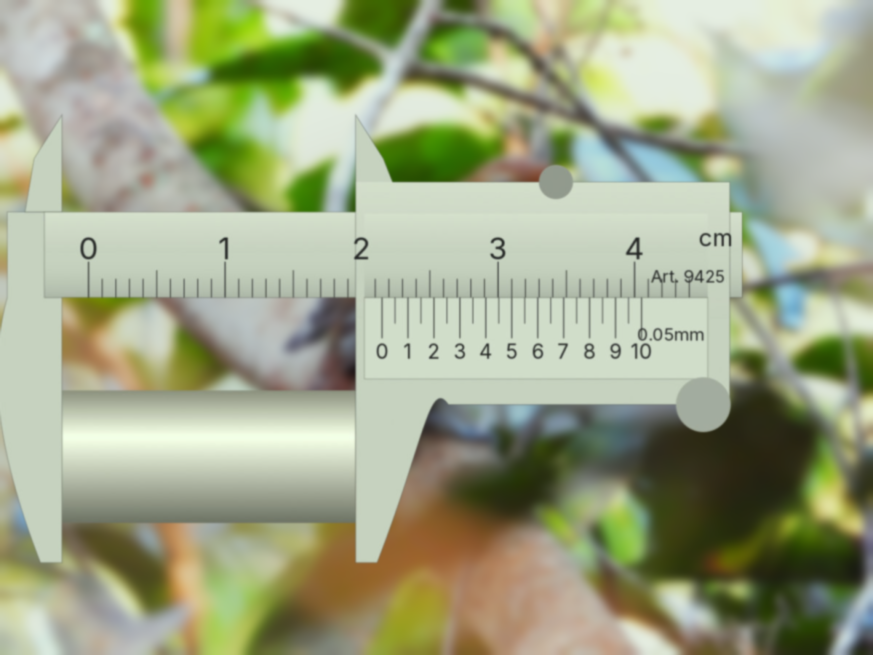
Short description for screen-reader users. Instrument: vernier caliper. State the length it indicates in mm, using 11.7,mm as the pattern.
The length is 21.5,mm
